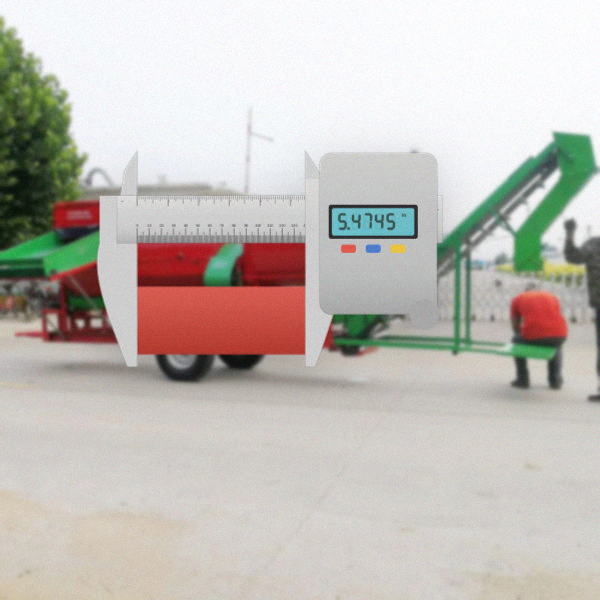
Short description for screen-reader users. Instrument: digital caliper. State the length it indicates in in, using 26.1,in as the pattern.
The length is 5.4745,in
